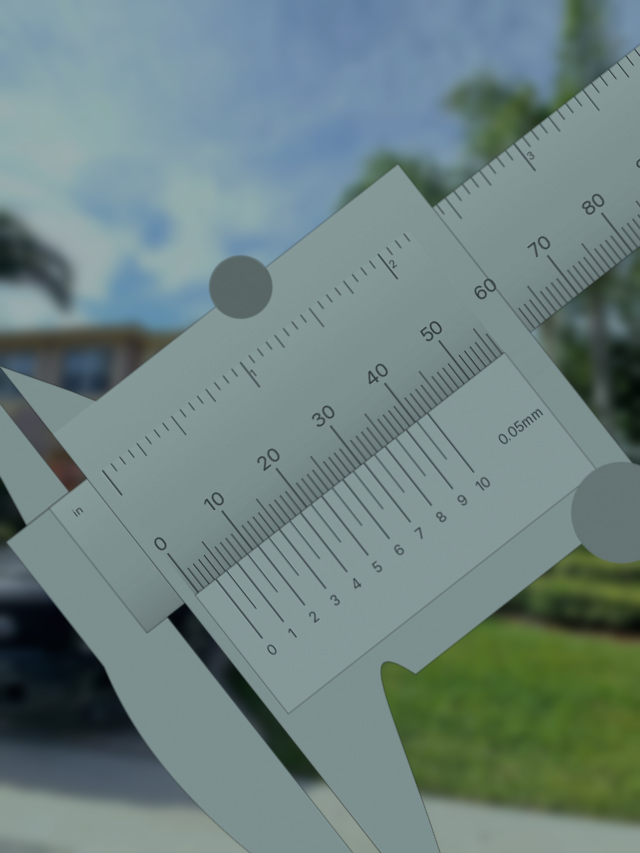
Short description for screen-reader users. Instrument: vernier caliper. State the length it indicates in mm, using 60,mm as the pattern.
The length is 3.2,mm
